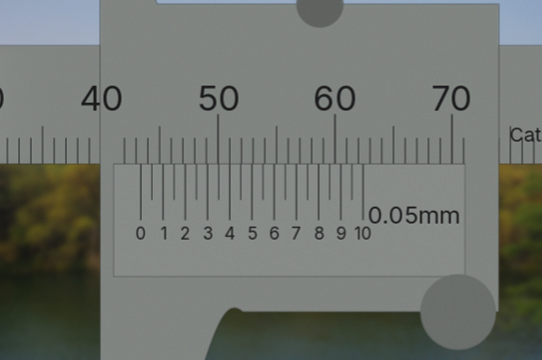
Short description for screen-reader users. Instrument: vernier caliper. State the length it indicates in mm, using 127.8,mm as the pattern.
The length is 43.4,mm
